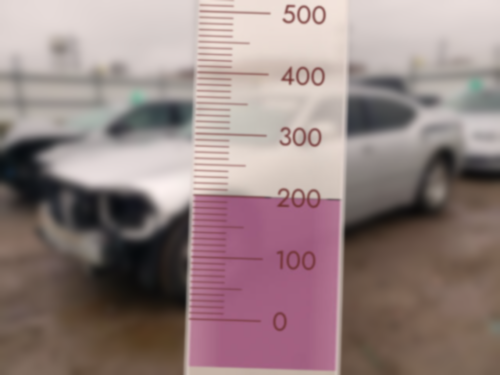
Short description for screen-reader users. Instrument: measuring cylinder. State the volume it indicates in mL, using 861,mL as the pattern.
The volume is 200,mL
